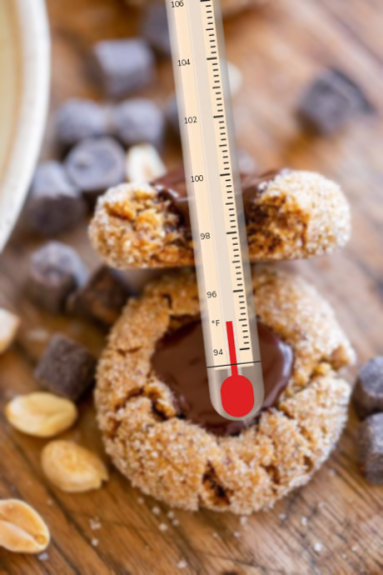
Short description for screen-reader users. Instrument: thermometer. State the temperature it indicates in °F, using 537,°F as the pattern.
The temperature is 95,°F
